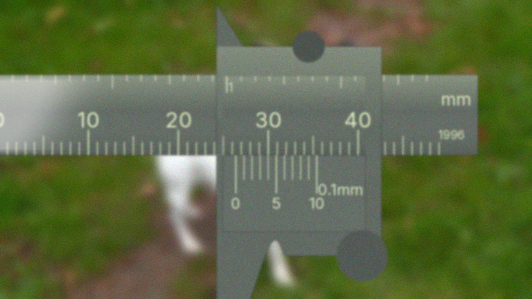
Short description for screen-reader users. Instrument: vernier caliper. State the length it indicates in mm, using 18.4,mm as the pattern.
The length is 26.4,mm
